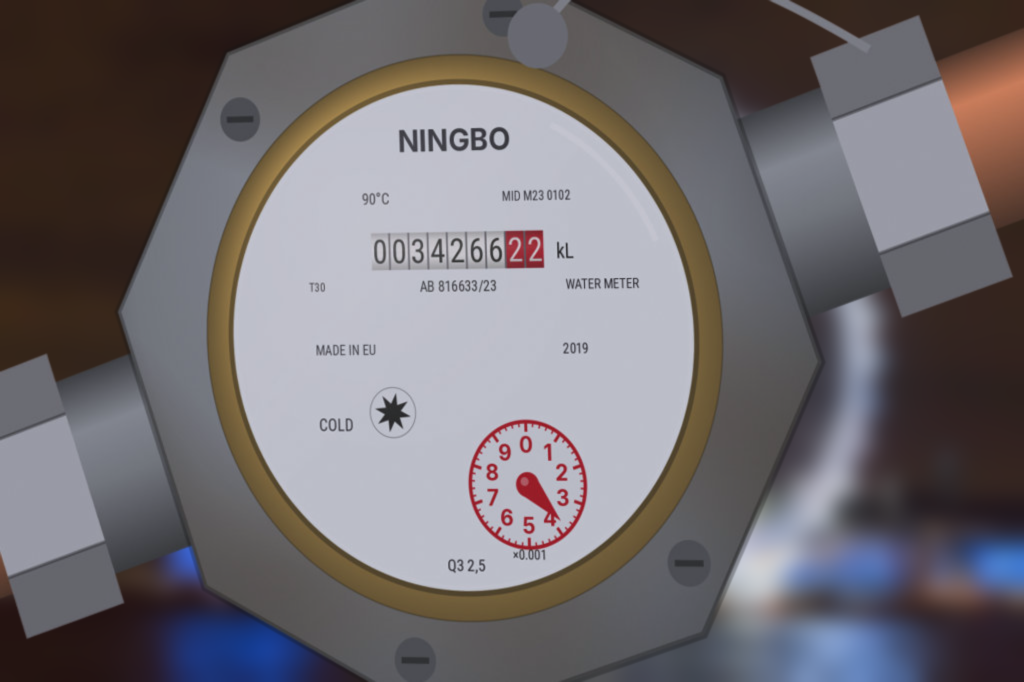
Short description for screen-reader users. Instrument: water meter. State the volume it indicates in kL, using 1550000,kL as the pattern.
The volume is 34266.223,kL
